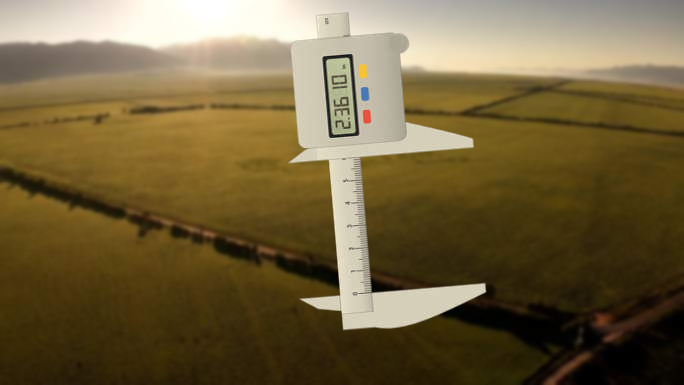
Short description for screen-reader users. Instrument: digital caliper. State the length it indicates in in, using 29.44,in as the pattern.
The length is 2.3610,in
